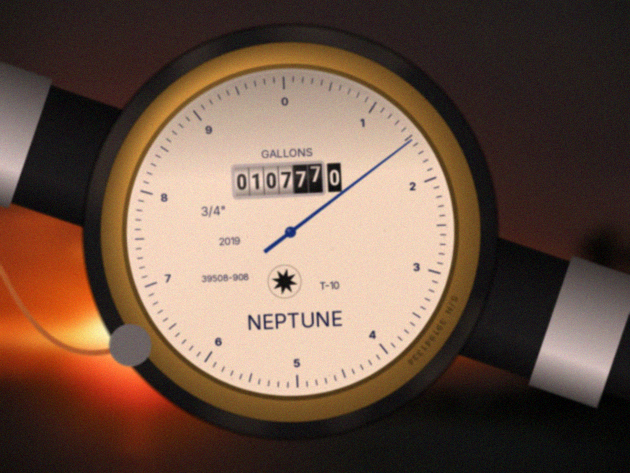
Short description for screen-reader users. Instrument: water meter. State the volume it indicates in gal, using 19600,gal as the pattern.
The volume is 107771.5,gal
